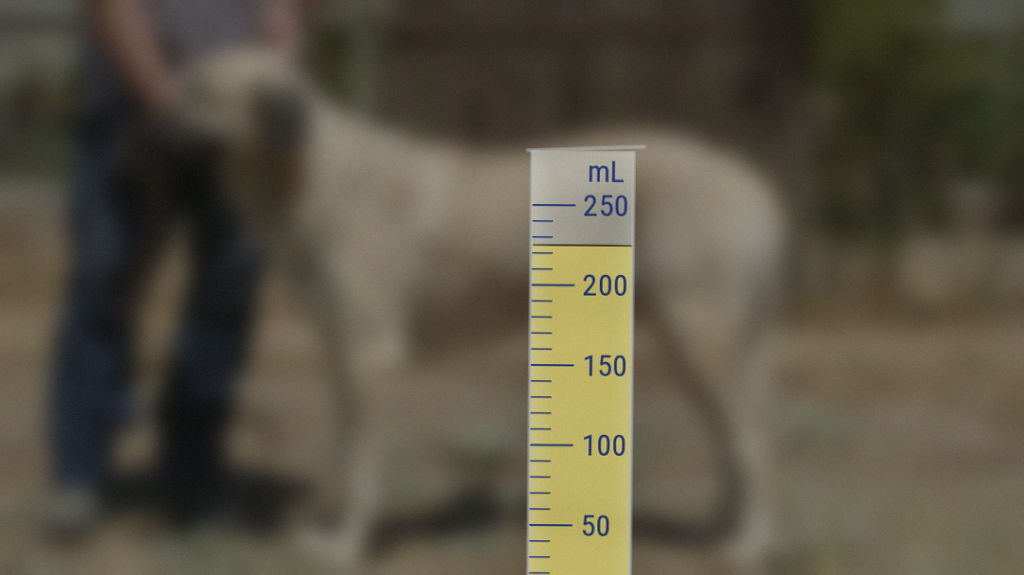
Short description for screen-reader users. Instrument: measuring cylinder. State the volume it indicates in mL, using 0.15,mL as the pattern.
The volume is 225,mL
